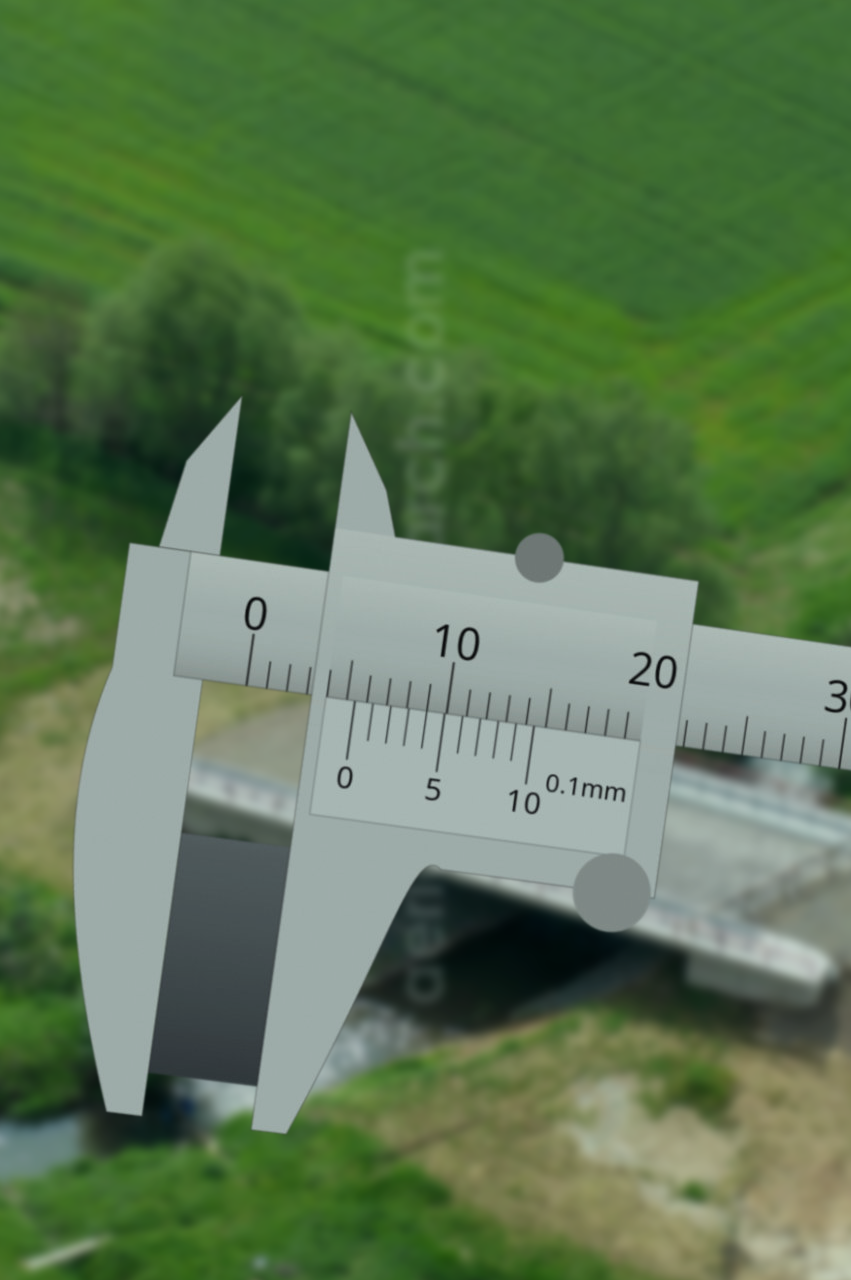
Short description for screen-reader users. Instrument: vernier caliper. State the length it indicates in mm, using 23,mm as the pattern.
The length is 5.4,mm
